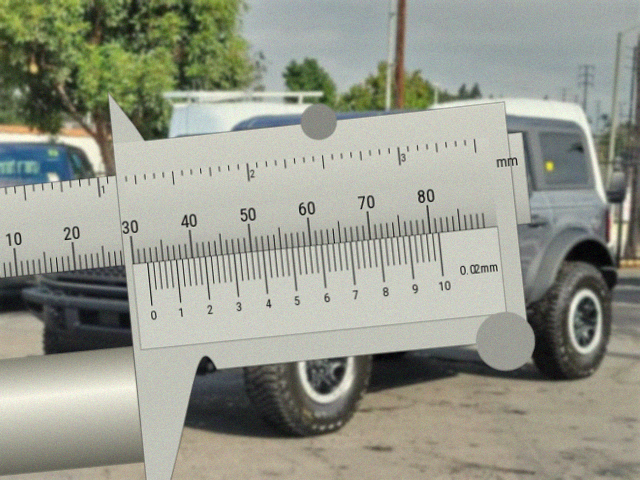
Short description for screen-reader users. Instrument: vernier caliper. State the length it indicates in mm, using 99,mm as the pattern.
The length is 32.4,mm
